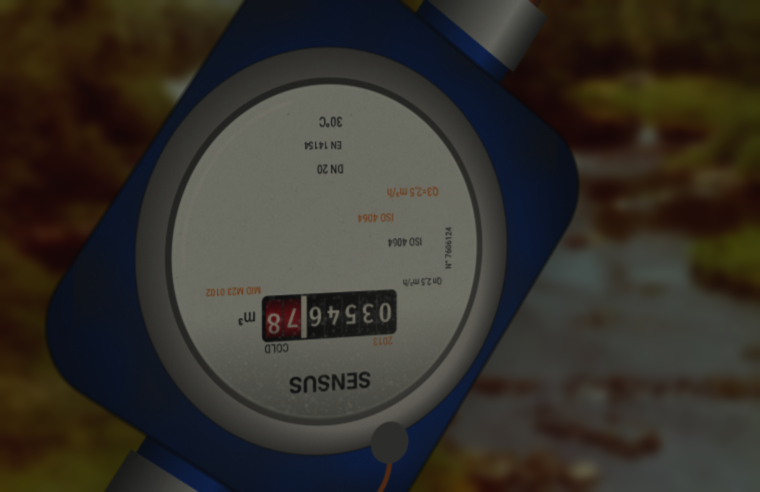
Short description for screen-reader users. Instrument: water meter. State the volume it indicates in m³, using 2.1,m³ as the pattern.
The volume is 3546.78,m³
